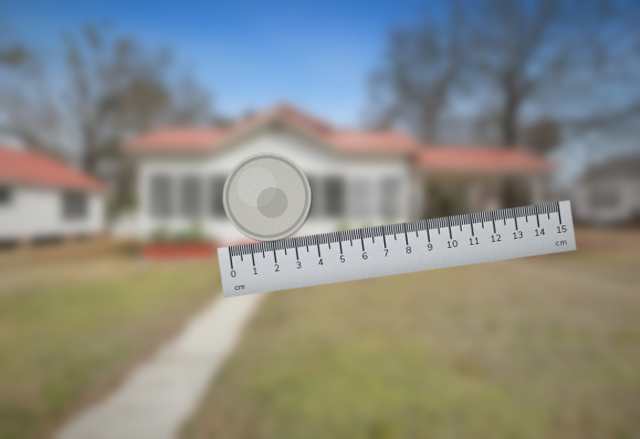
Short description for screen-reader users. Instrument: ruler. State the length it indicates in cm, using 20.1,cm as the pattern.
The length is 4,cm
